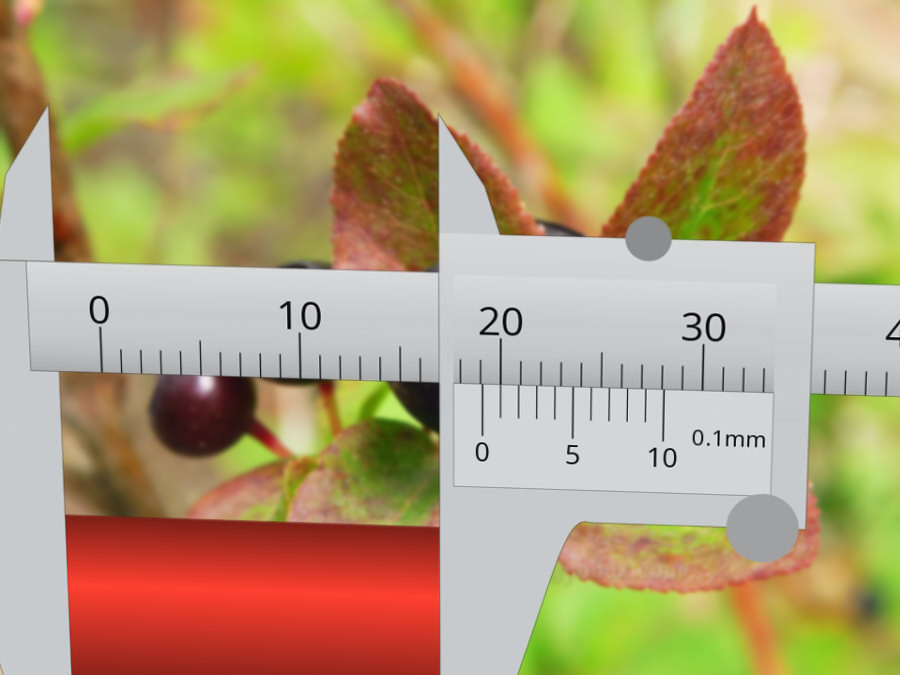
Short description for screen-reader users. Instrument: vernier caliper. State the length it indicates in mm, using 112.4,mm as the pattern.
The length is 19.1,mm
